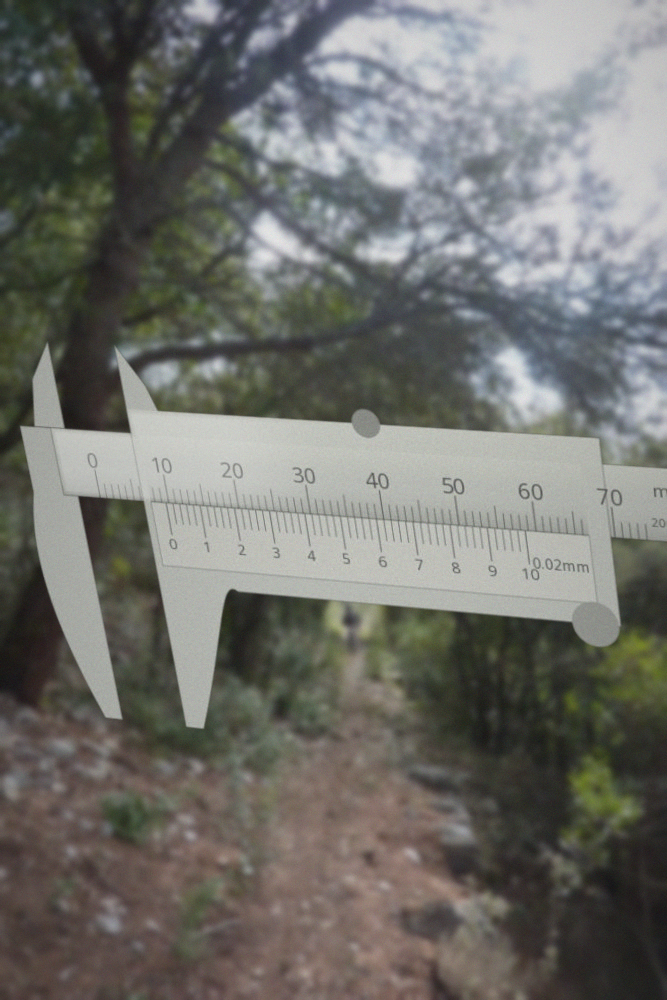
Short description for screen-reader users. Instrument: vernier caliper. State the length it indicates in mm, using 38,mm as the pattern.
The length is 9.6,mm
